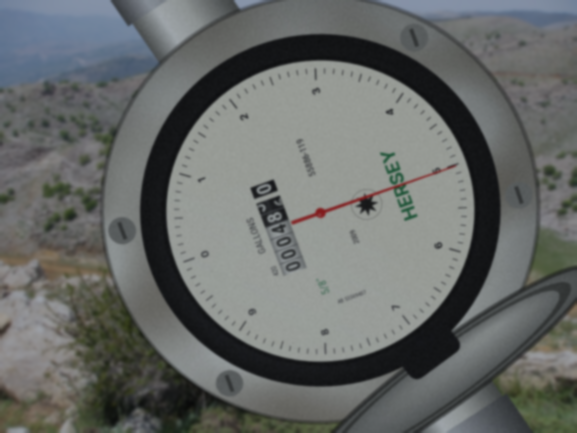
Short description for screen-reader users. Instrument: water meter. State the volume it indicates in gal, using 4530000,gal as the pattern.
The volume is 4855.0,gal
